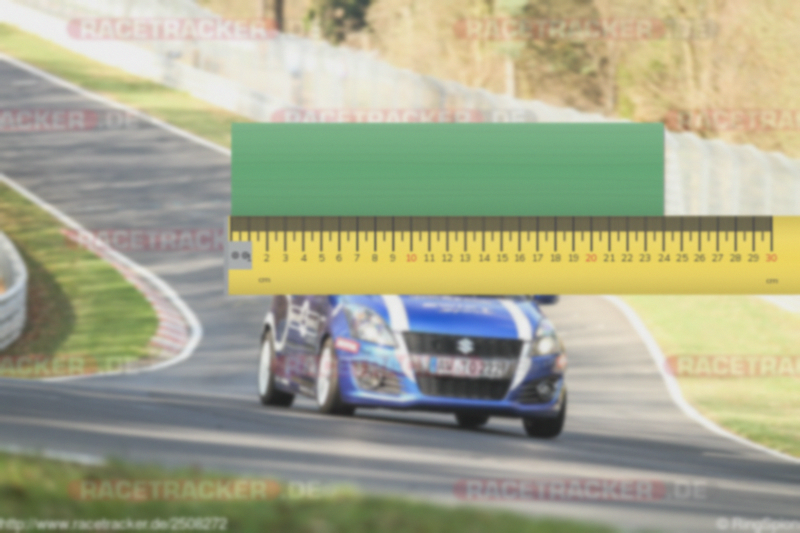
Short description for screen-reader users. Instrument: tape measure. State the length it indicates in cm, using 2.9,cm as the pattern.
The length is 24,cm
